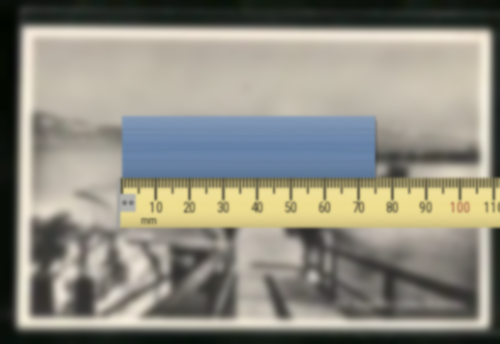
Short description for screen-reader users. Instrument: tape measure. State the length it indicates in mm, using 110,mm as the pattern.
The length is 75,mm
